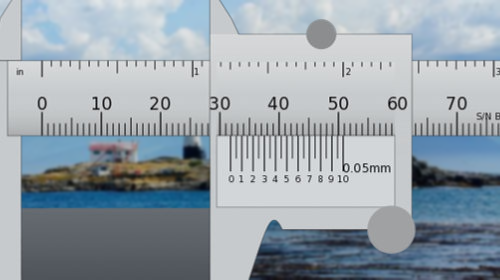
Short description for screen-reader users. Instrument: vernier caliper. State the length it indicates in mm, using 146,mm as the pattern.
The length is 31.8,mm
